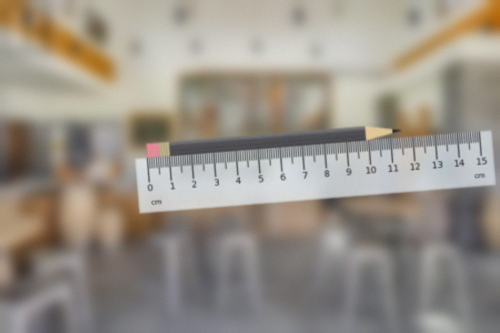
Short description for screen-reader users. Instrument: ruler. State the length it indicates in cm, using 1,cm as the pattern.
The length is 11.5,cm
